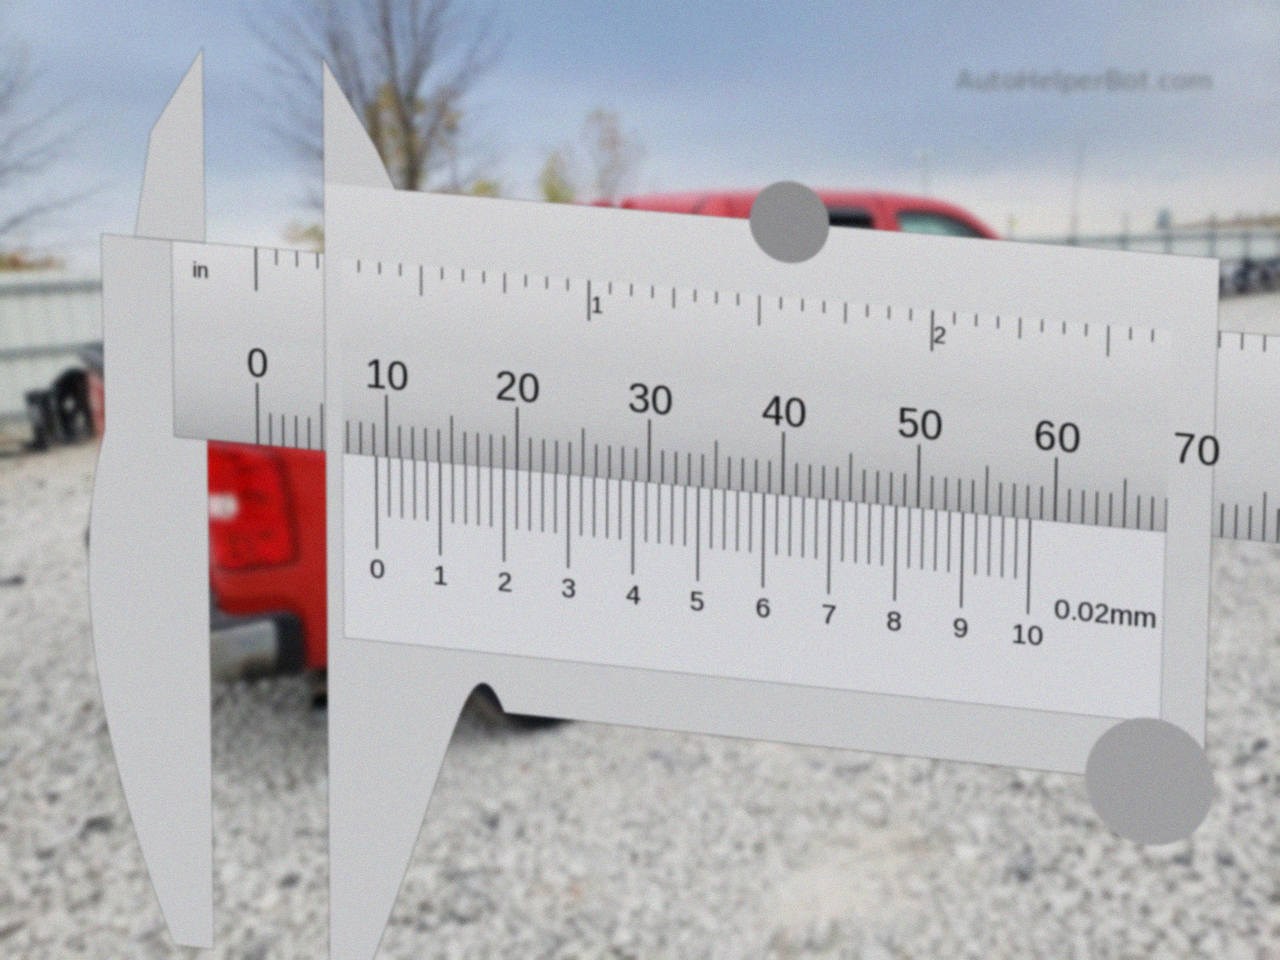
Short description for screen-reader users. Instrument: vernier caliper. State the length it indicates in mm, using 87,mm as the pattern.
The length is 9.2,mm
